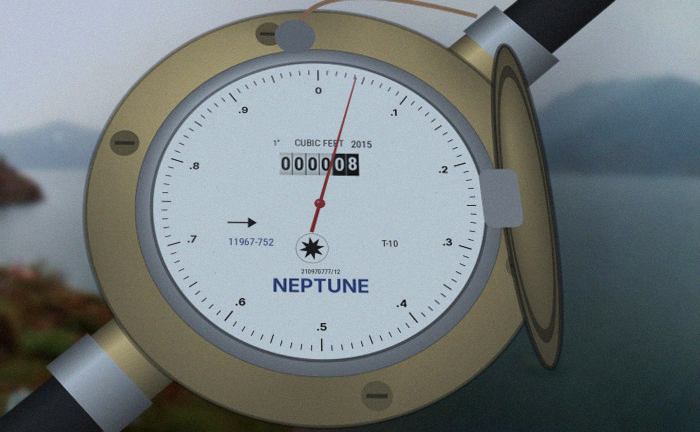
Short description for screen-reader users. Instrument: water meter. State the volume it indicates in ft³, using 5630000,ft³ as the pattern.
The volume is 8.04,ft³
